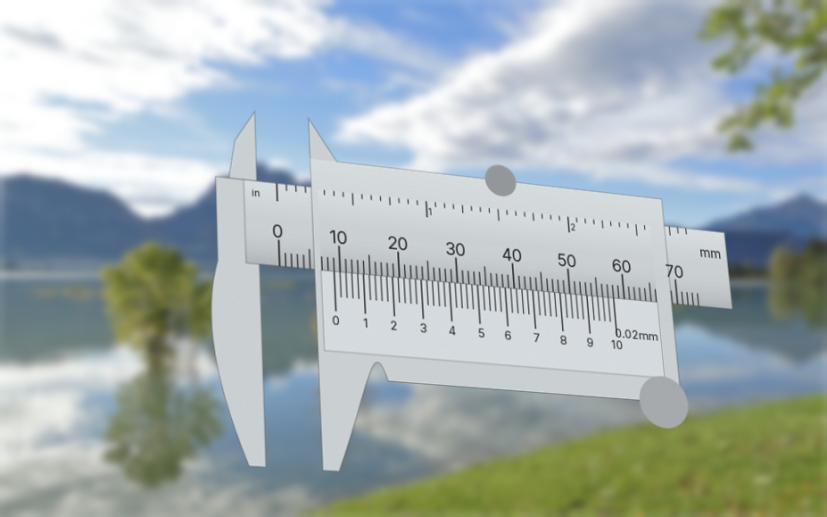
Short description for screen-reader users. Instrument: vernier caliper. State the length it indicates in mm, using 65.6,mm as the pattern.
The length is 9.0,mm
